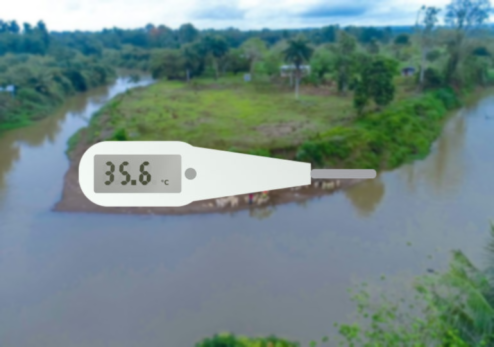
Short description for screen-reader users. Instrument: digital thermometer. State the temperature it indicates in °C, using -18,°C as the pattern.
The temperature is 35.6,°C
